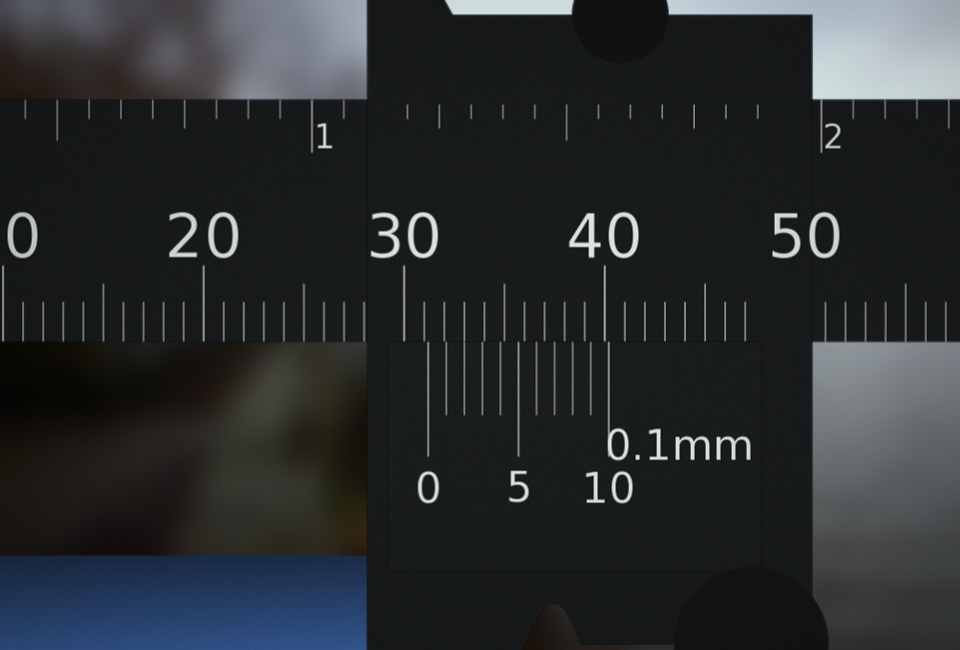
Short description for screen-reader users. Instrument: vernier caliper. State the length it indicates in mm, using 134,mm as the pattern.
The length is 31.2,mm
